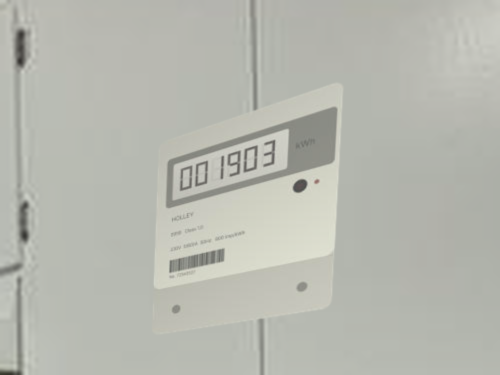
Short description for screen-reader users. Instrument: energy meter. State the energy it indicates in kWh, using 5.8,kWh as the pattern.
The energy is 1903,kWh
